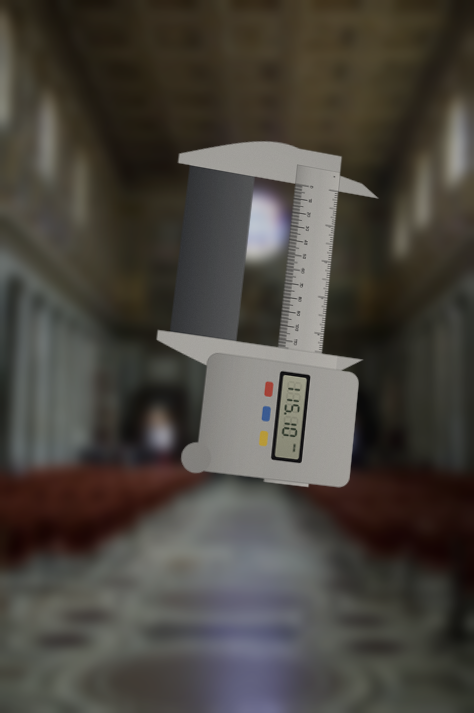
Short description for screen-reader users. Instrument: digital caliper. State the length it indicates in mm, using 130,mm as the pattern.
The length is 115.10,mm
